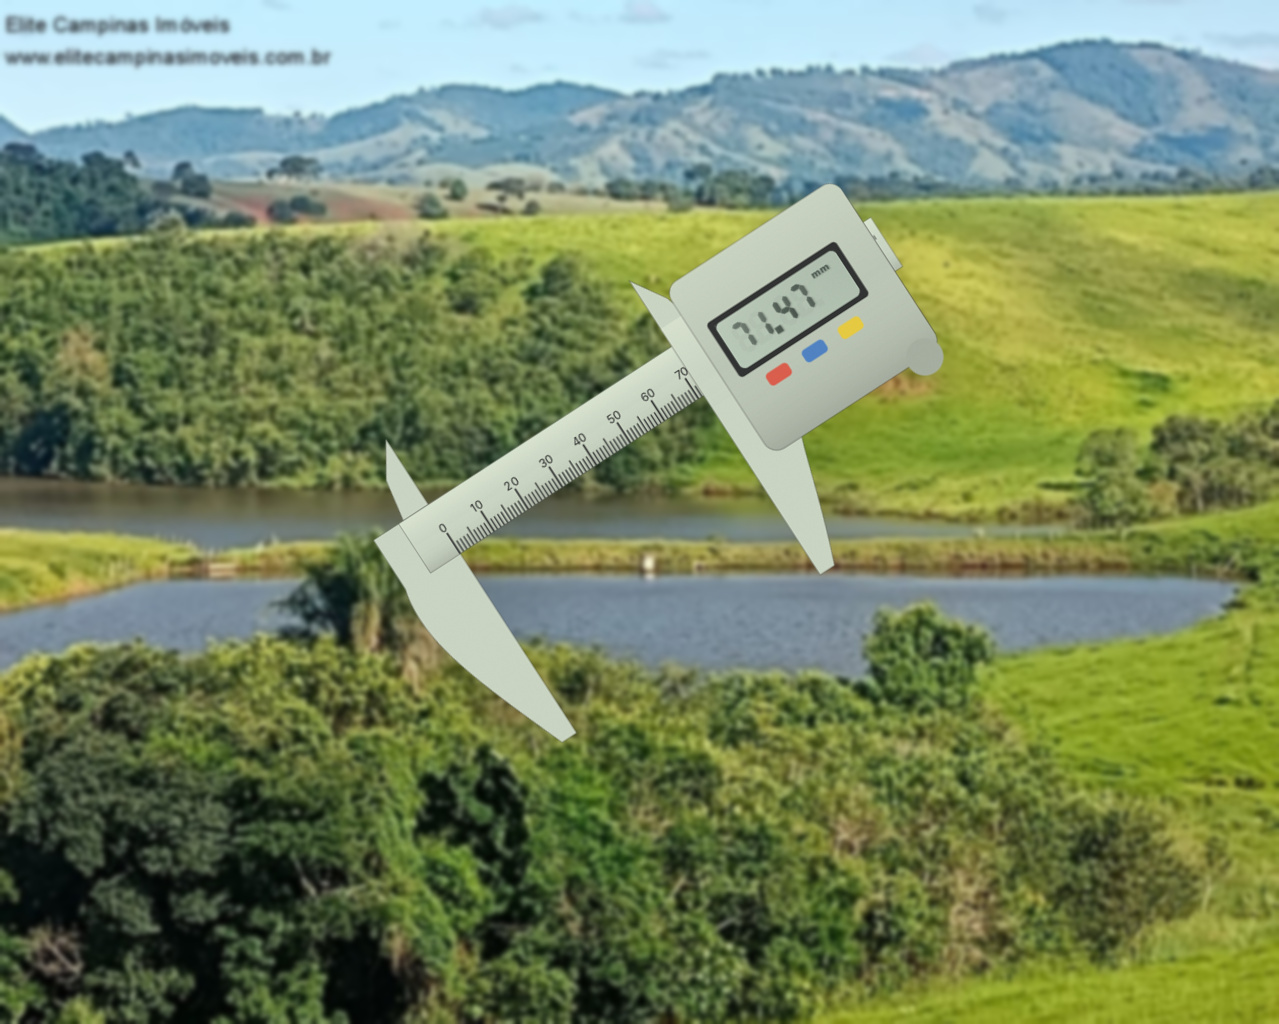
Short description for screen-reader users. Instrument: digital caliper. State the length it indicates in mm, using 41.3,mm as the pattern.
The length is 71.47,mm
